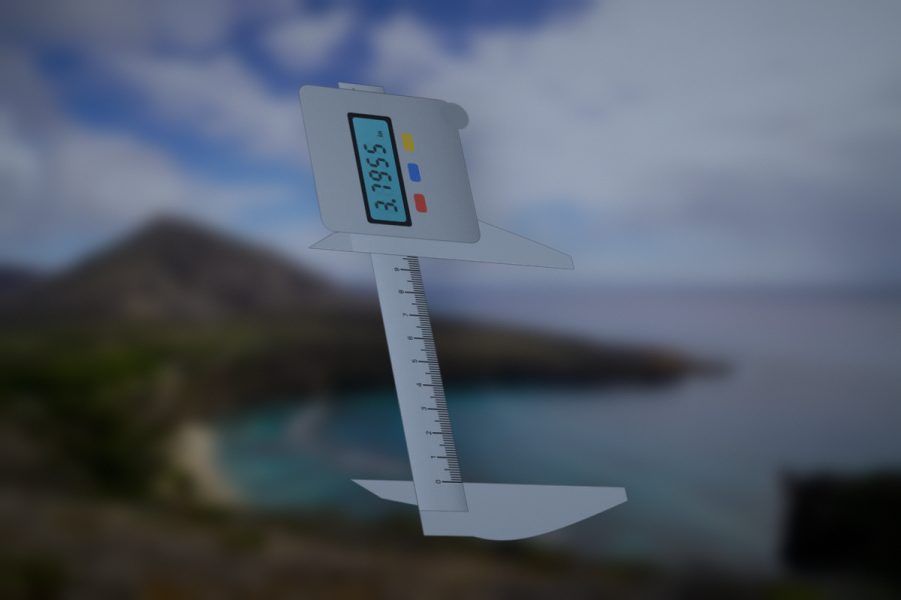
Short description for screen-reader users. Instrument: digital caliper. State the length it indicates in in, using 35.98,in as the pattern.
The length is 3.7955,in
